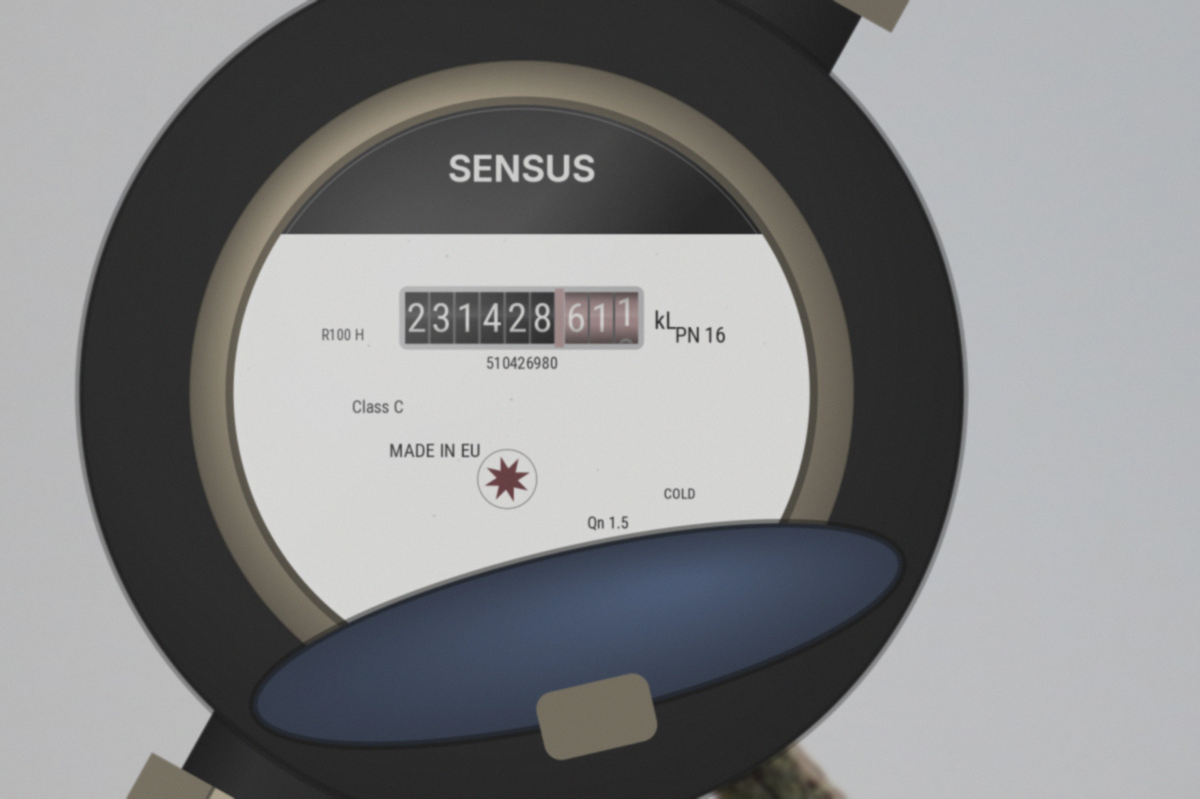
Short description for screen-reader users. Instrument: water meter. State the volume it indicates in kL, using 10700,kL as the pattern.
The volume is 231428.611,kL
